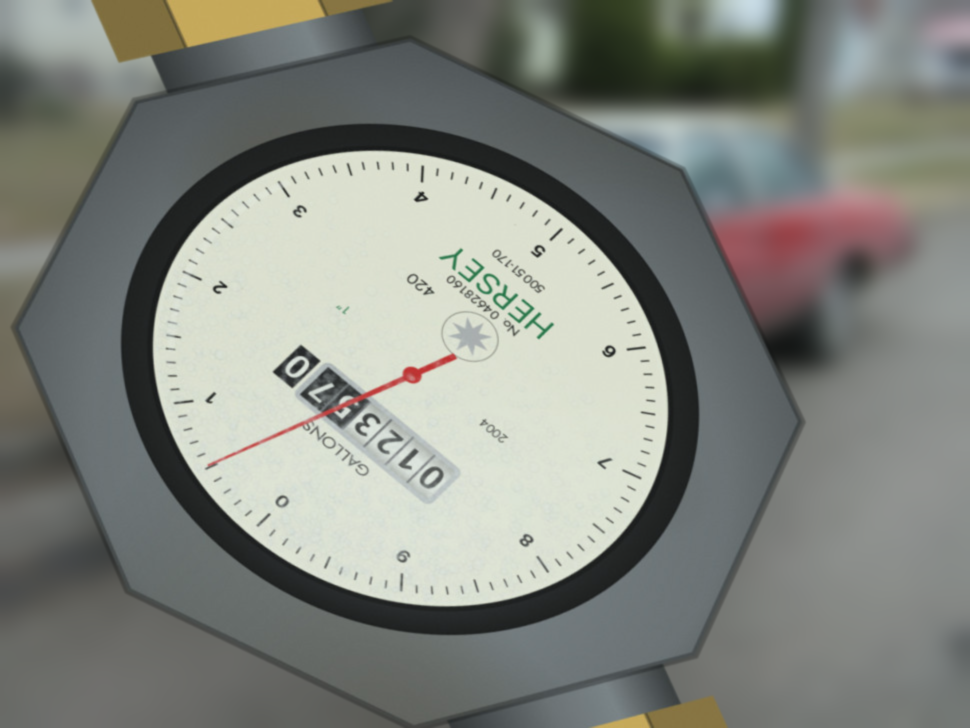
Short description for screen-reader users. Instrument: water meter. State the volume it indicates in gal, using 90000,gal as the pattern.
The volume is 123570.5,gal
